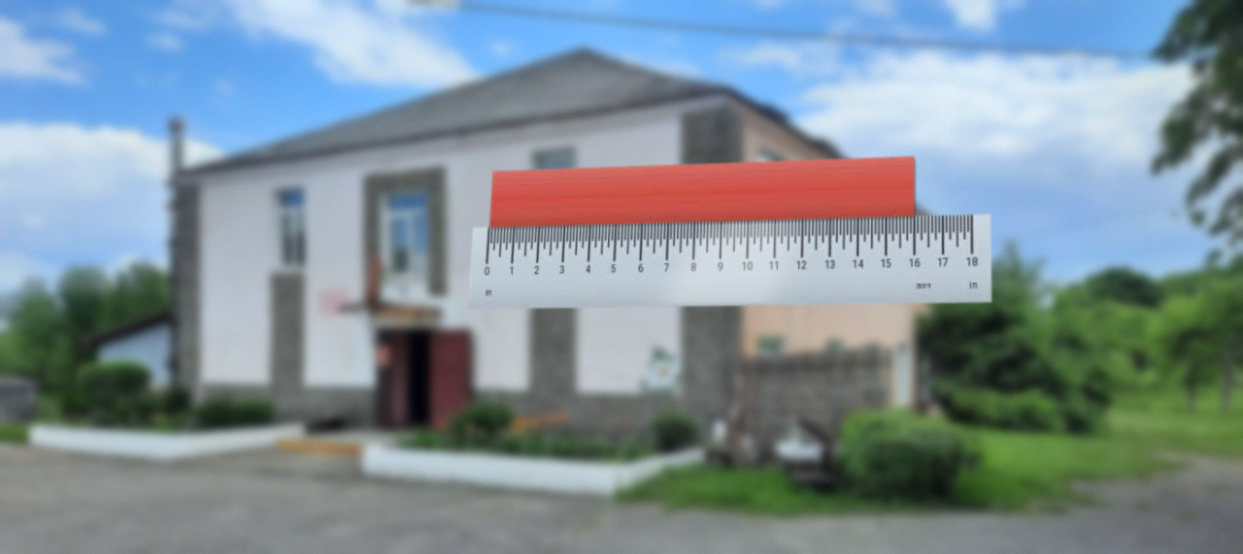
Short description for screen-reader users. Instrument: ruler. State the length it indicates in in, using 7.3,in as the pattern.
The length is 16,in
